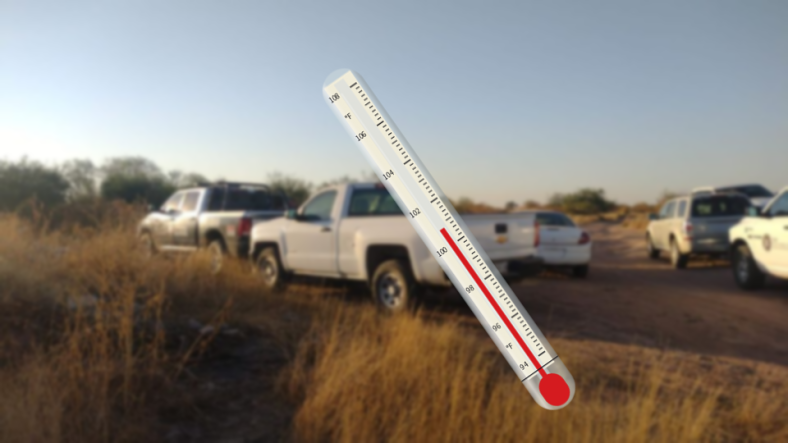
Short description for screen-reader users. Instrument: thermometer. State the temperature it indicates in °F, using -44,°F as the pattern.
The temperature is 100.8,°F
